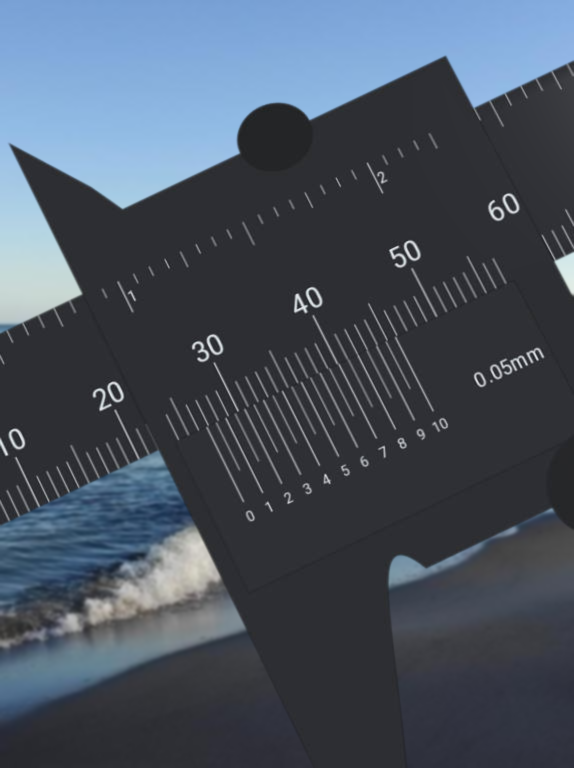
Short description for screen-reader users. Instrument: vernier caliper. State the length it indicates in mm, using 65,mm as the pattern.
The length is 26.8,mm
